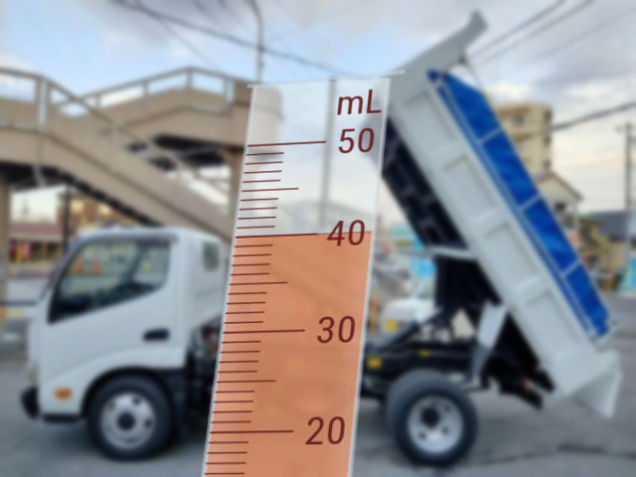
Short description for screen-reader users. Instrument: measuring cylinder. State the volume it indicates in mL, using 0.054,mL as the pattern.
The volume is 40,mL
